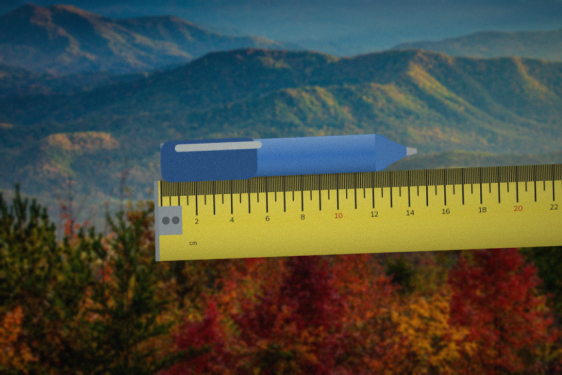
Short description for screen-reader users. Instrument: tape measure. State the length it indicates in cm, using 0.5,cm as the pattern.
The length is 14.5,cm
